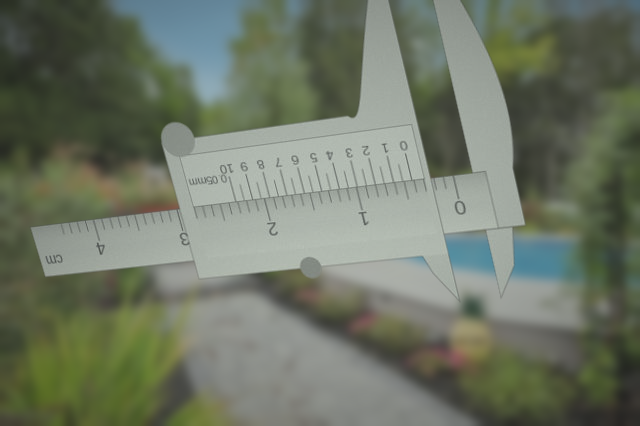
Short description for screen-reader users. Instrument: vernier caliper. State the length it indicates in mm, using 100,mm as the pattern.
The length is 4.2,mm
